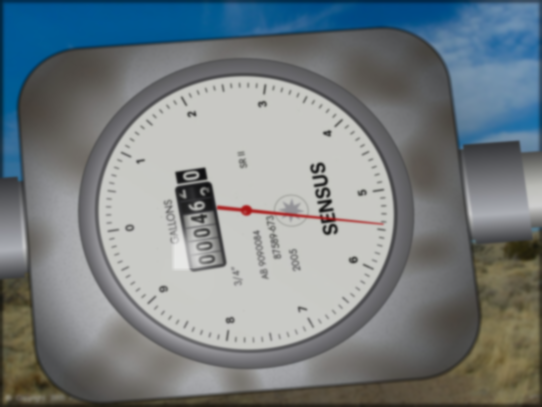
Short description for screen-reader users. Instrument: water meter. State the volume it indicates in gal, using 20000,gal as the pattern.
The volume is 4625.4,gal
